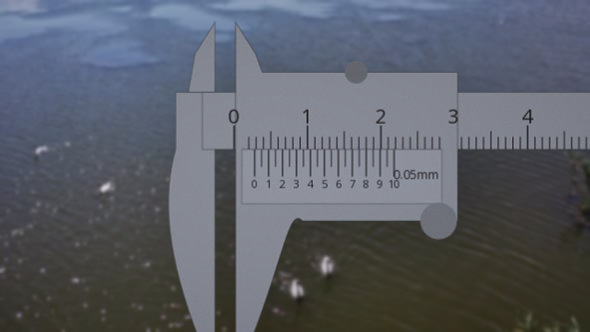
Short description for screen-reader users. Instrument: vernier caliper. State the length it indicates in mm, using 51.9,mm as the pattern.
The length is 2.8,mm
